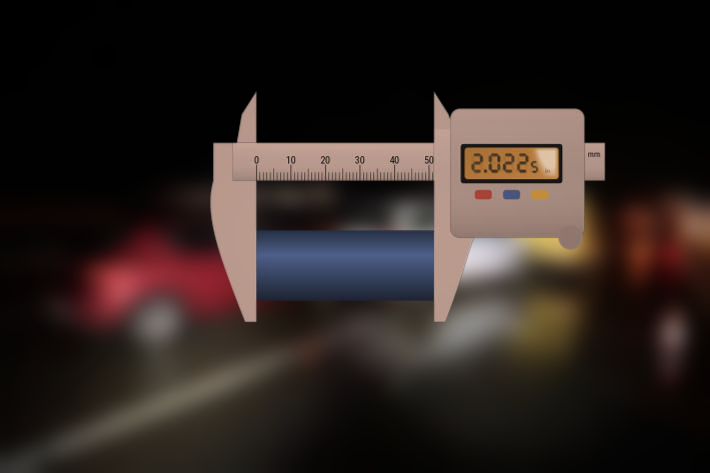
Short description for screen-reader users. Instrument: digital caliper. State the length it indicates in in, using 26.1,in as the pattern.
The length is 2.0225,in
